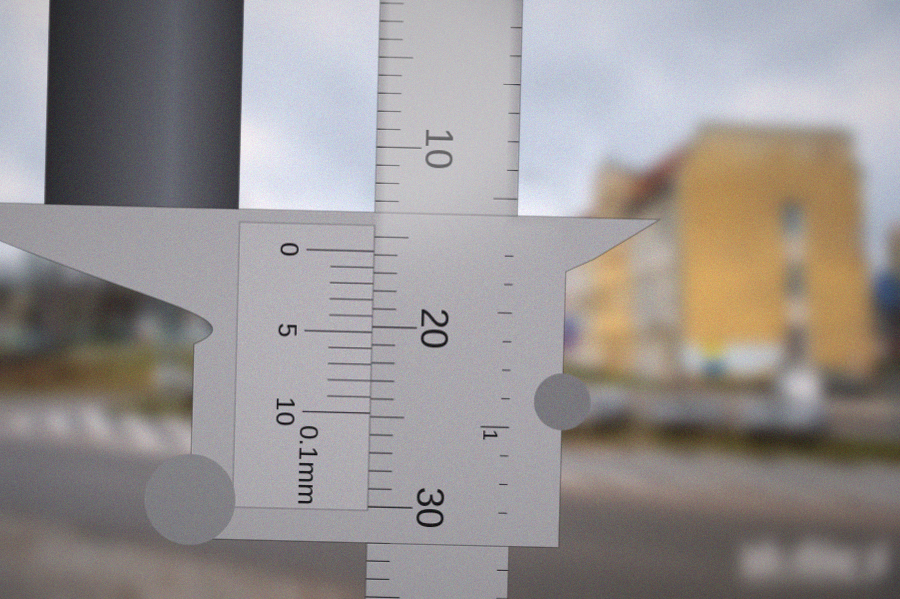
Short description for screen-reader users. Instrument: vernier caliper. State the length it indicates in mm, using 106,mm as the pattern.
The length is 15.8,mm
